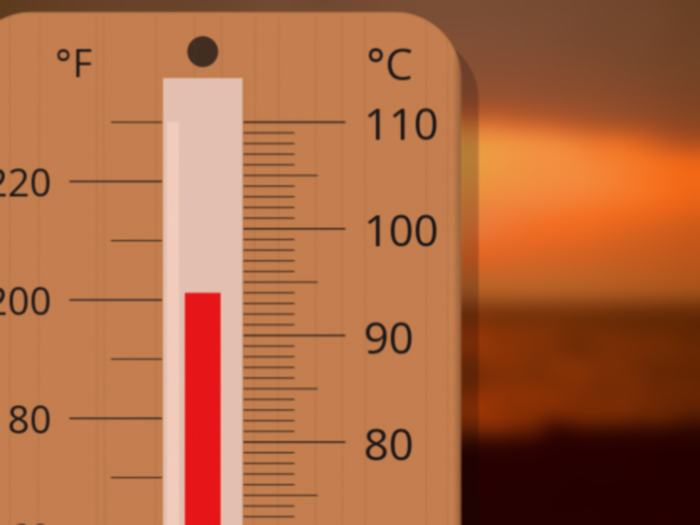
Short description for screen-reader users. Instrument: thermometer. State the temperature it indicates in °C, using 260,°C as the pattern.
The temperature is 94,°C
